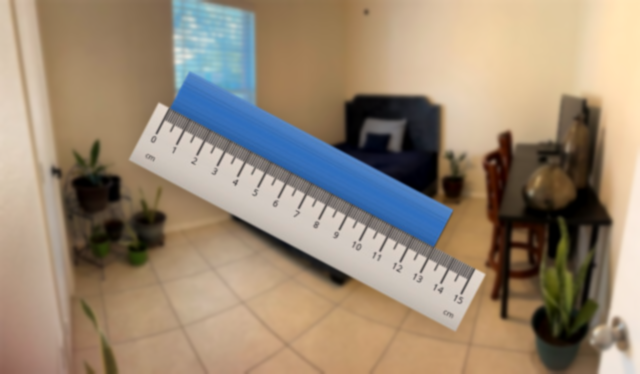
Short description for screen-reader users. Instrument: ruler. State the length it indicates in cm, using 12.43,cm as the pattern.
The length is 13,cm
